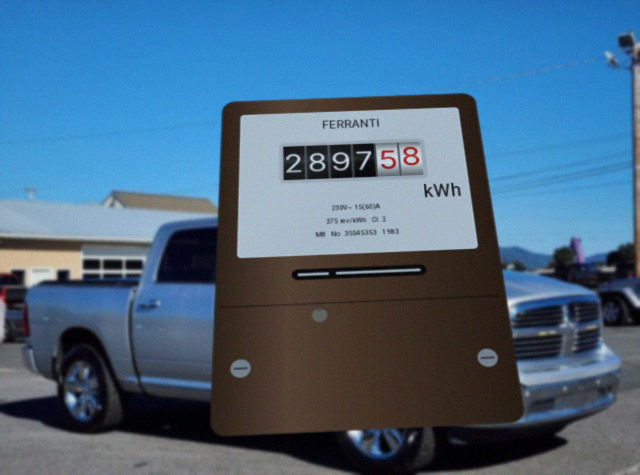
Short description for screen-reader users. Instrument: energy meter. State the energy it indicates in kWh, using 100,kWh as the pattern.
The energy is 2897.58,kWh
